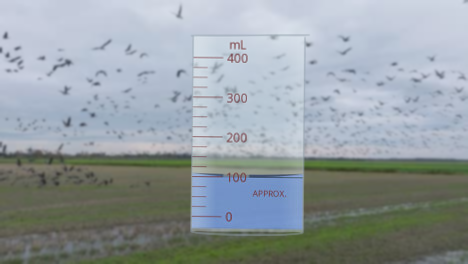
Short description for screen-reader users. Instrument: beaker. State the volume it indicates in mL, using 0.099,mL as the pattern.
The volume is 100,mL
